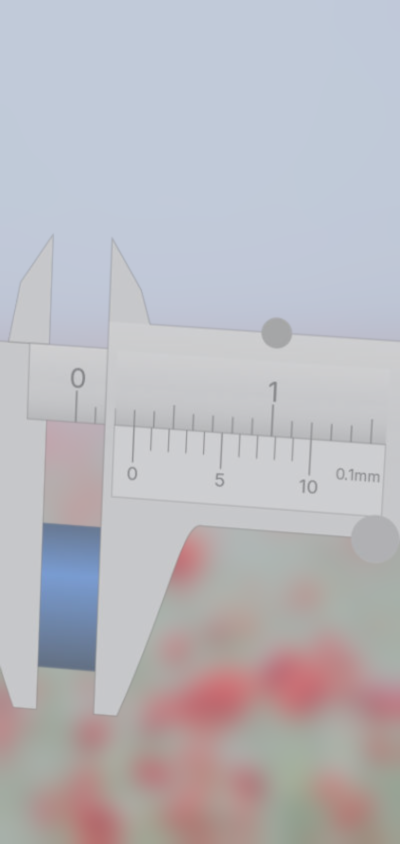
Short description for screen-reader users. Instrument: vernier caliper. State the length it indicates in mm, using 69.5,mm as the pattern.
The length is 3.0,mm
